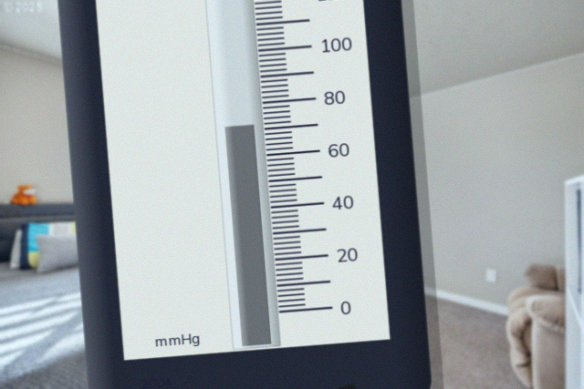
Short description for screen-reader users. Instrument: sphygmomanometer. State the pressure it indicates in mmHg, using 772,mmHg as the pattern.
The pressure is 72,mmHg
